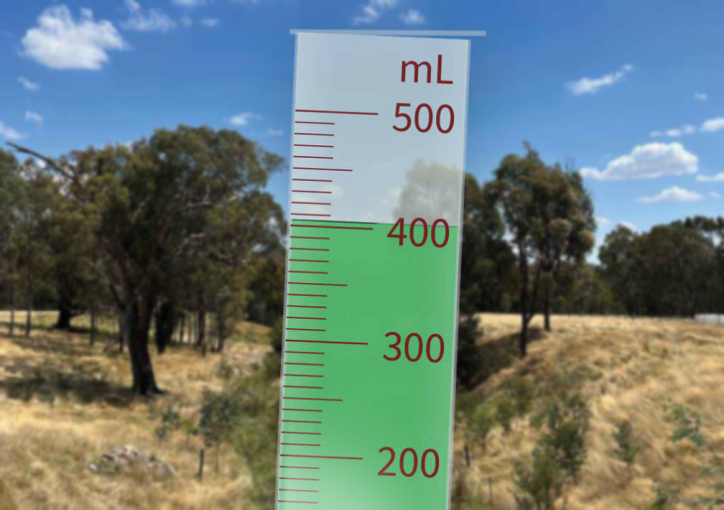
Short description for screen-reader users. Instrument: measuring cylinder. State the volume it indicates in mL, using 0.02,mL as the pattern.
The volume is 405,mL
